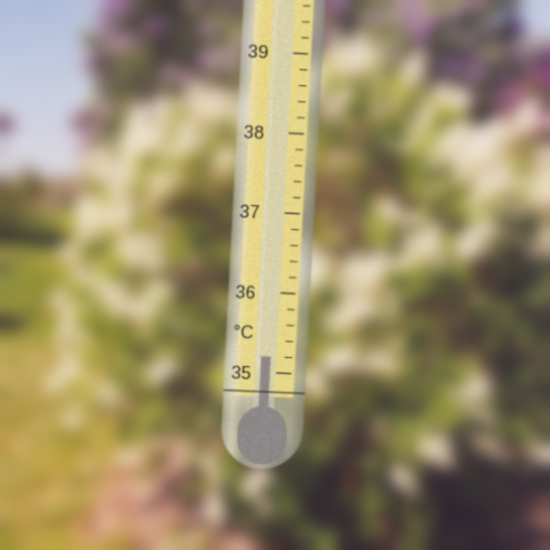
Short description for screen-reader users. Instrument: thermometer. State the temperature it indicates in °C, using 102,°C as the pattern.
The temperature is 35.2,°C
